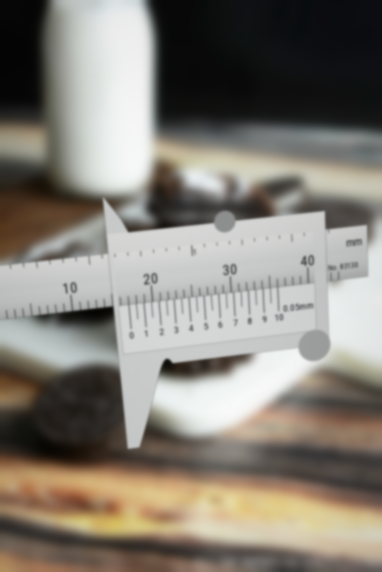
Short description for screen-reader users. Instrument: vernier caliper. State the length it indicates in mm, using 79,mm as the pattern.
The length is 17.0,mm
